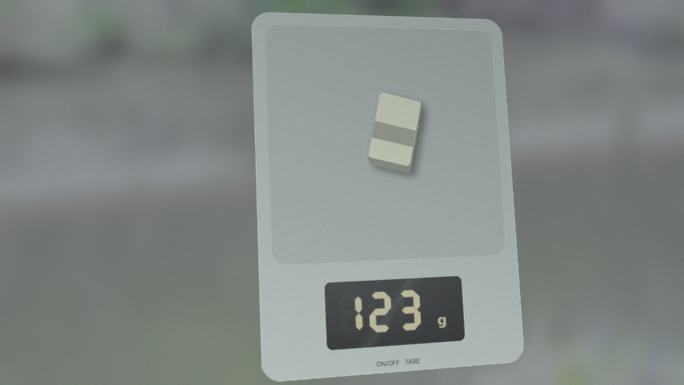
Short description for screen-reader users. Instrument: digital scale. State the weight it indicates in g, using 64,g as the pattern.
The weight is 123,g
